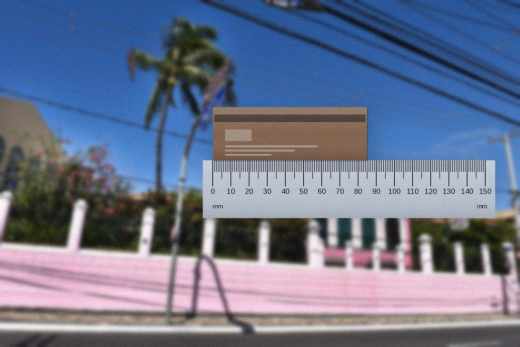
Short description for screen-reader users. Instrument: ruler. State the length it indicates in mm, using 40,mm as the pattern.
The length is 85,mm
